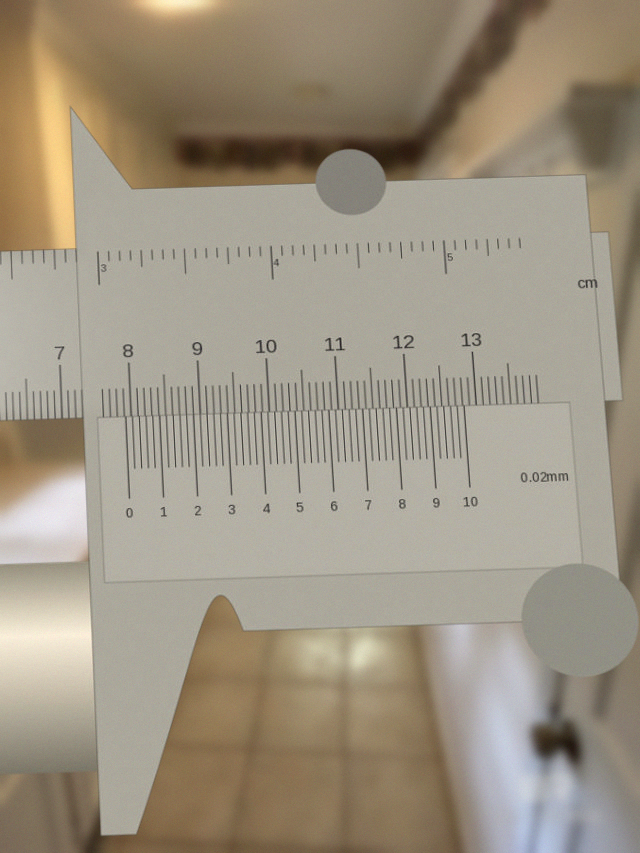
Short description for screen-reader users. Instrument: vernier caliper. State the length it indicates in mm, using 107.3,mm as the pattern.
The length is 79.2,mm
